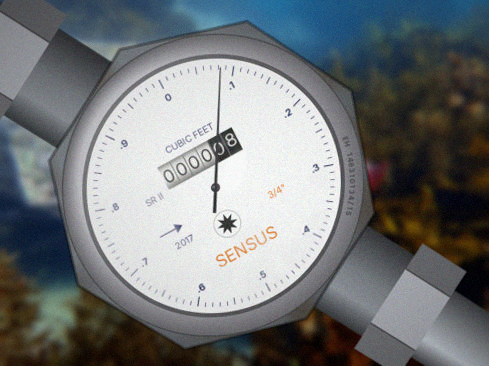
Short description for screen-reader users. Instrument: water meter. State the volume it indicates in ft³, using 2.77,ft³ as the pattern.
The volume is 8.08,ft³
